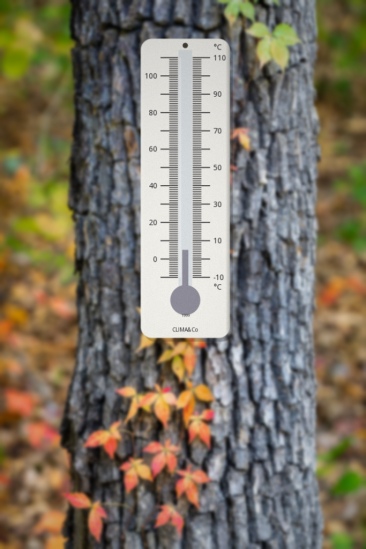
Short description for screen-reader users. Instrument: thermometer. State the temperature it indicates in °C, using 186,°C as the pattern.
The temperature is 5,°C
